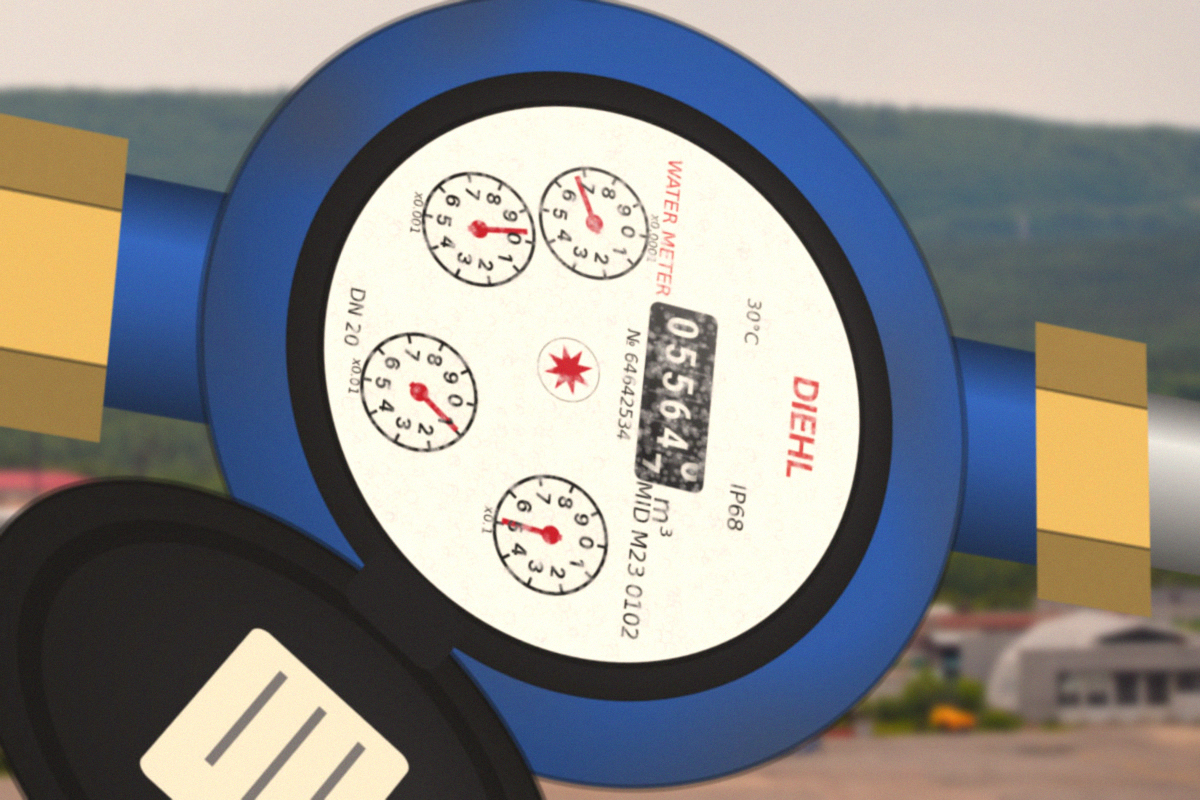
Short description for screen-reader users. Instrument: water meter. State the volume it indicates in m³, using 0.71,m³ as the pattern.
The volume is 55646.5096,m³
